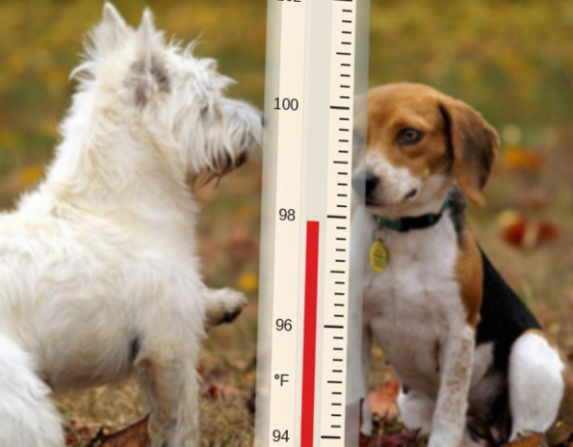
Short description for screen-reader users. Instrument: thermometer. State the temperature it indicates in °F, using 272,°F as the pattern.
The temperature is 97.9,°F
